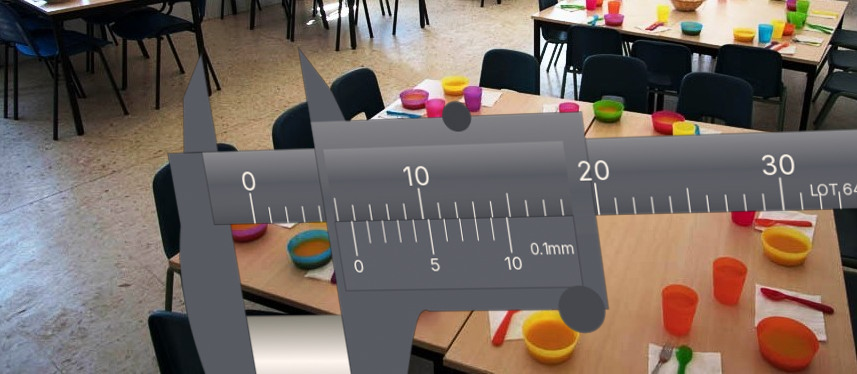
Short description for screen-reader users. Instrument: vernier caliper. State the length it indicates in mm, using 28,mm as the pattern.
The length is 5.8,mm
